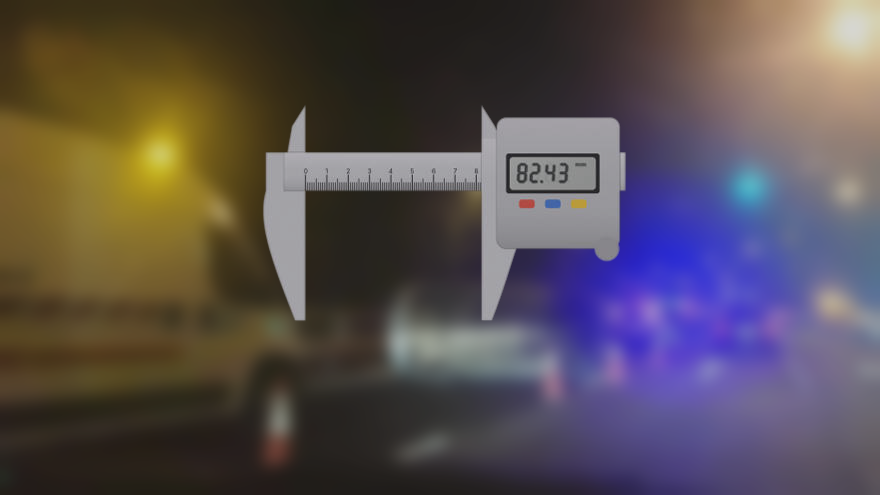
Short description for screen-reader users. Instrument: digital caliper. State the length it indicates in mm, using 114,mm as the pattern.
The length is 82.43,mm
